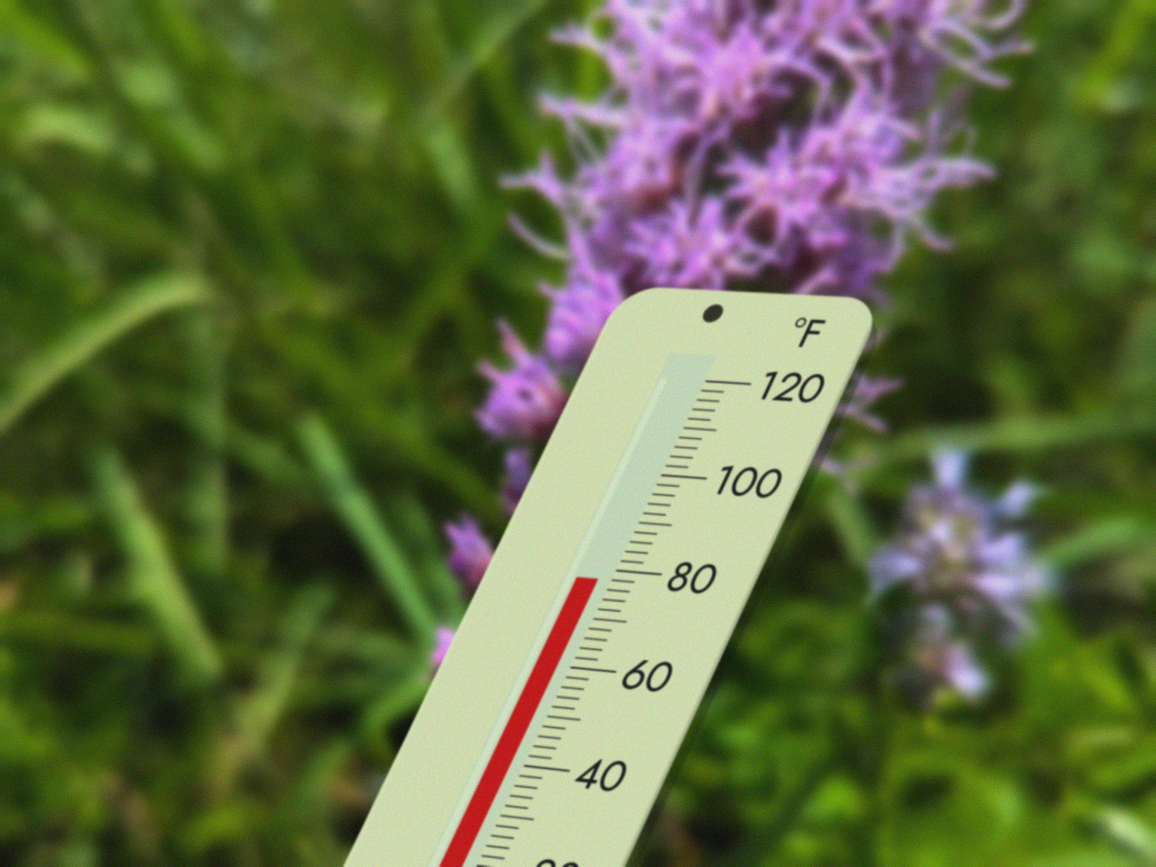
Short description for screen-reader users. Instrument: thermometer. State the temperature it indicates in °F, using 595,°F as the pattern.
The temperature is 78,°F
